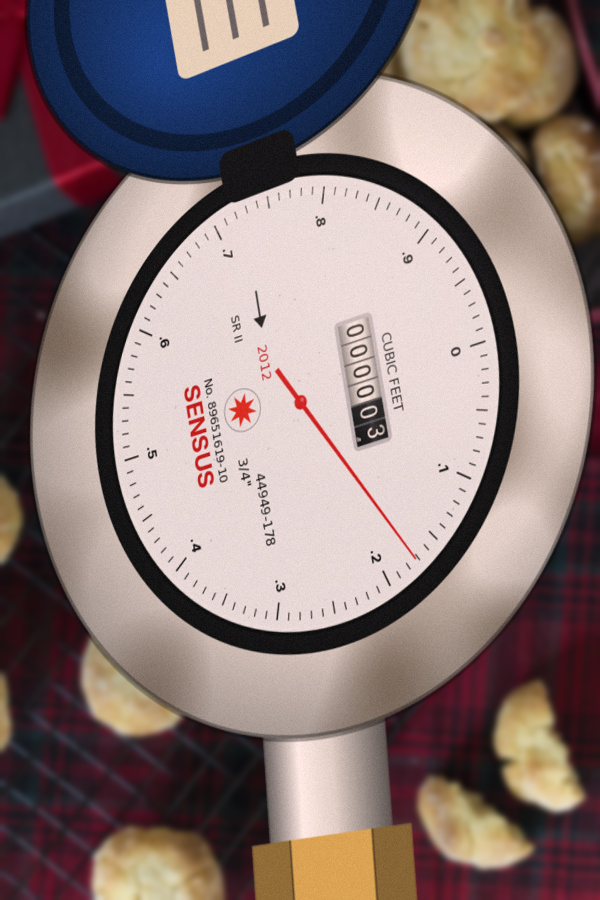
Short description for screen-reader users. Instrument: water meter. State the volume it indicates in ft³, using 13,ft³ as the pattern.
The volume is 3.17,ft³
